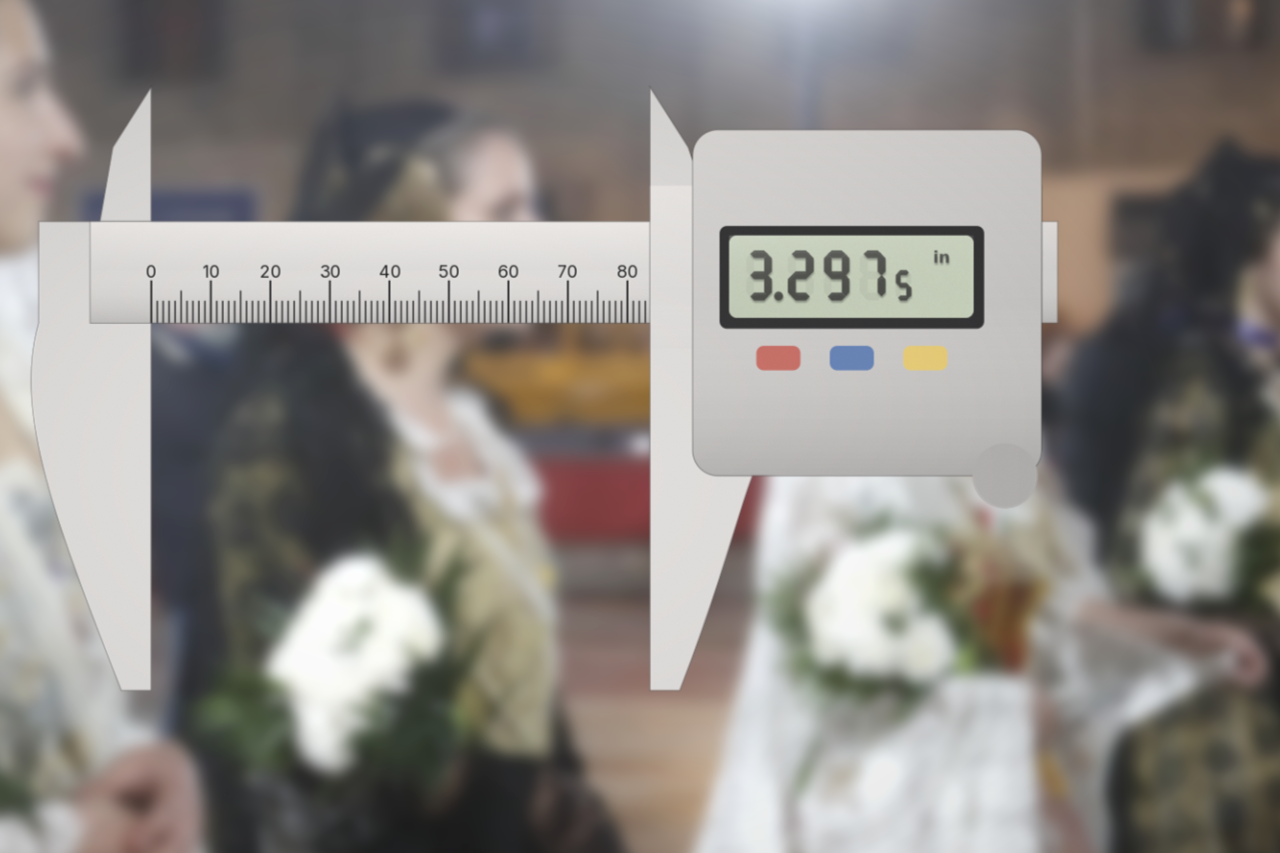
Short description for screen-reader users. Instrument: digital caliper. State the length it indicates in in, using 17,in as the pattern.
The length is 3.2975,in
